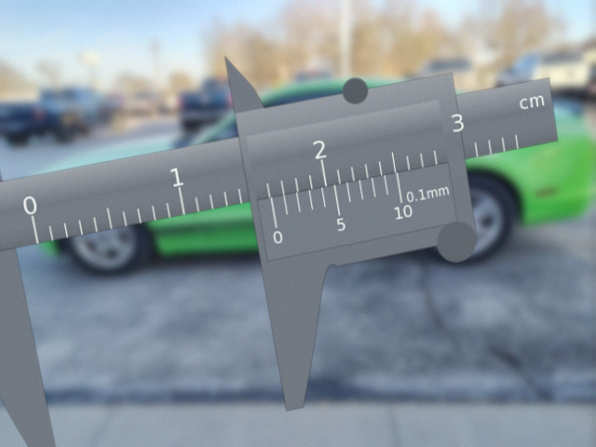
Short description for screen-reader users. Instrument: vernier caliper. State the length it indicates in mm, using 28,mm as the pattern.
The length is 16.1,mm
